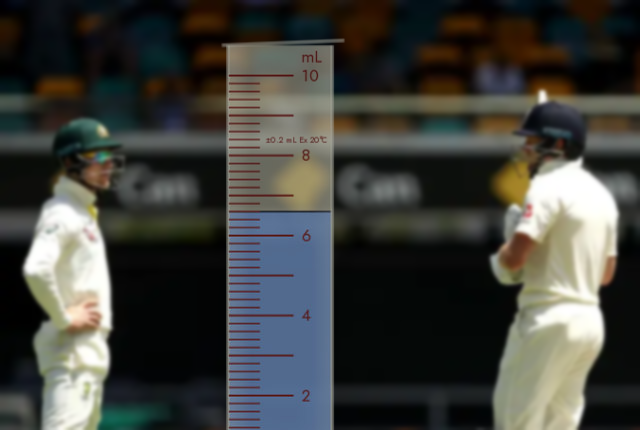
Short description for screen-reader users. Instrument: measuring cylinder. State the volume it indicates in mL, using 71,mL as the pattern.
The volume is 6.6,mL
